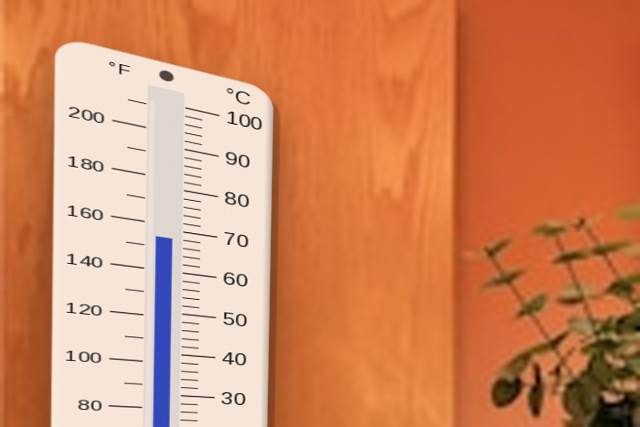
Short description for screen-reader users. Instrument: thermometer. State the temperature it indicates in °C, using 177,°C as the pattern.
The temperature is 68,°C
